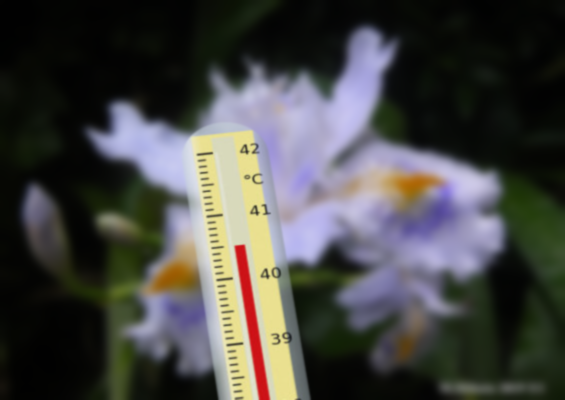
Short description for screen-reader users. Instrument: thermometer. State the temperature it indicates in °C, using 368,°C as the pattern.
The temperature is 40.5,°C
